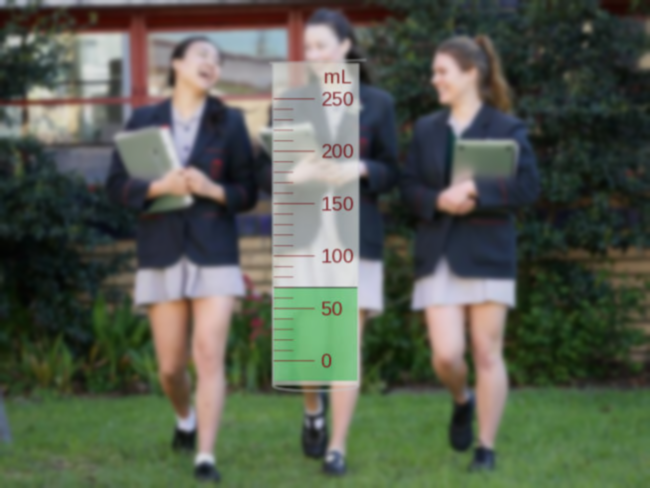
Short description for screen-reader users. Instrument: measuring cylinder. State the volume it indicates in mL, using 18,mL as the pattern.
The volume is 70,mL
